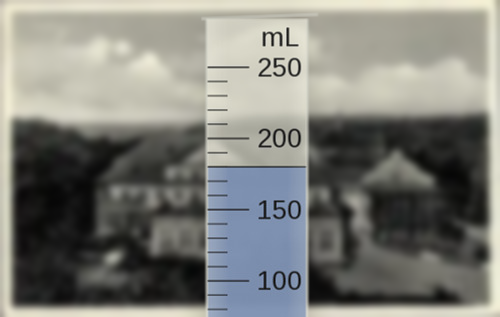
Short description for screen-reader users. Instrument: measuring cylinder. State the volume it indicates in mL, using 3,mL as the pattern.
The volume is 180,mL
